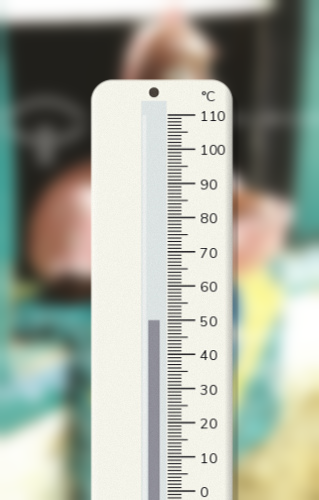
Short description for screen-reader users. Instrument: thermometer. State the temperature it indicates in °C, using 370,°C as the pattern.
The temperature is 50,°C
